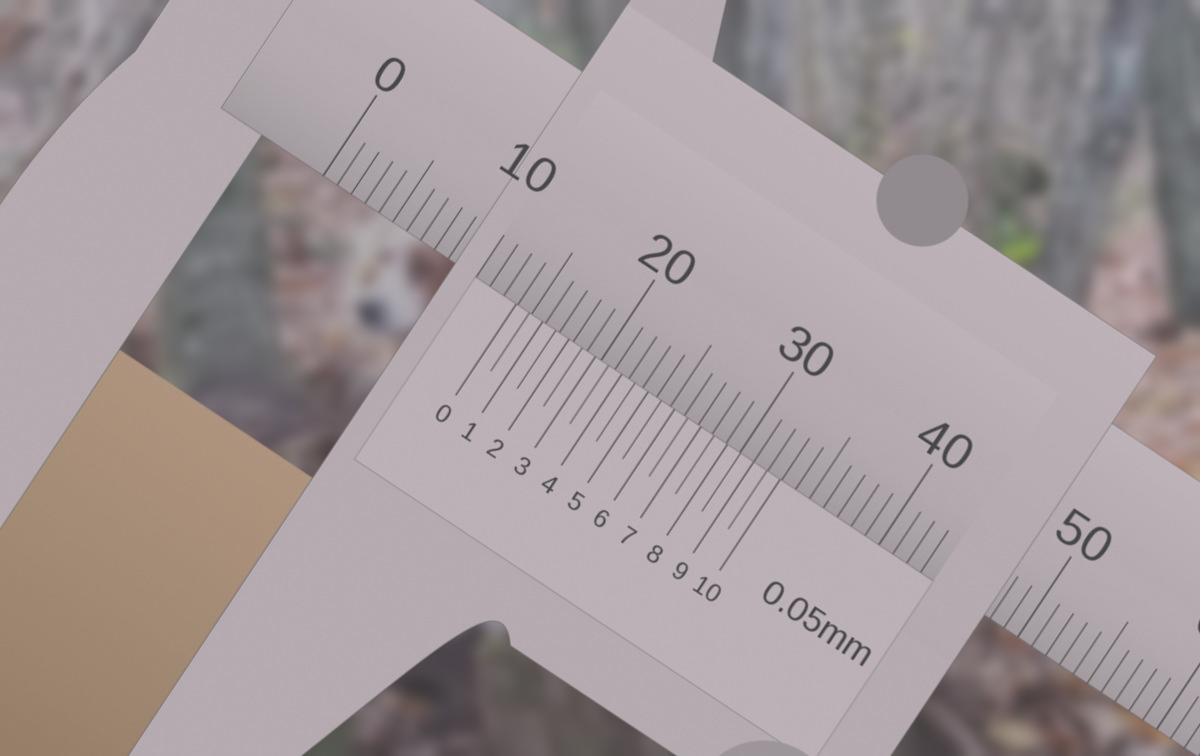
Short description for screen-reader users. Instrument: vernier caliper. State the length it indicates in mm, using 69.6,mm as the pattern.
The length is 13.9,mm
